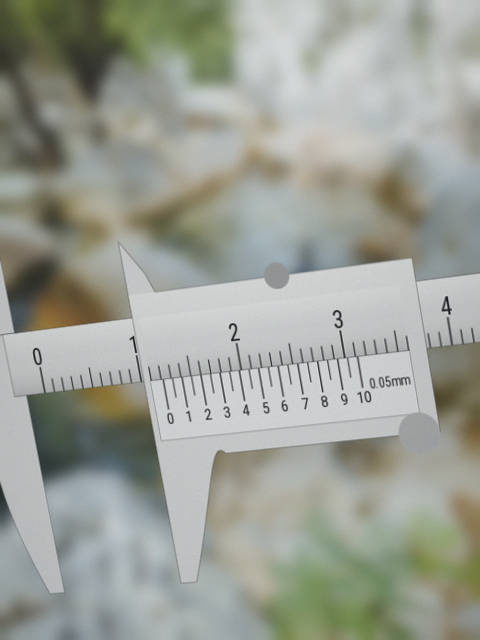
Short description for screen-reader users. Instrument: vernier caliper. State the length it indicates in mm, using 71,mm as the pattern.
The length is 12.2,mm
